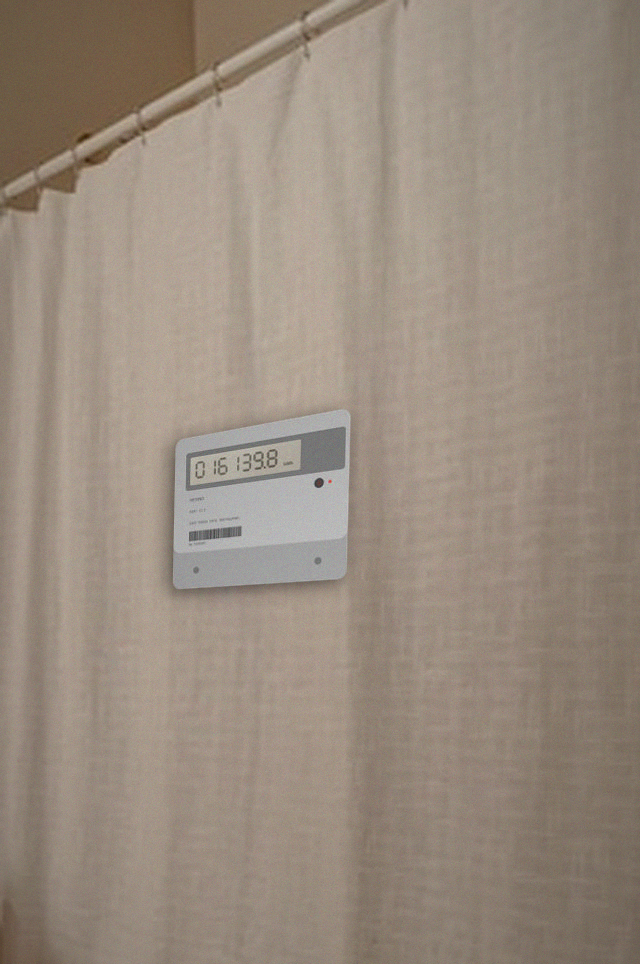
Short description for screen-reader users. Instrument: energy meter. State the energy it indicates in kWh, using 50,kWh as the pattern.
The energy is 16139.8,kWh
